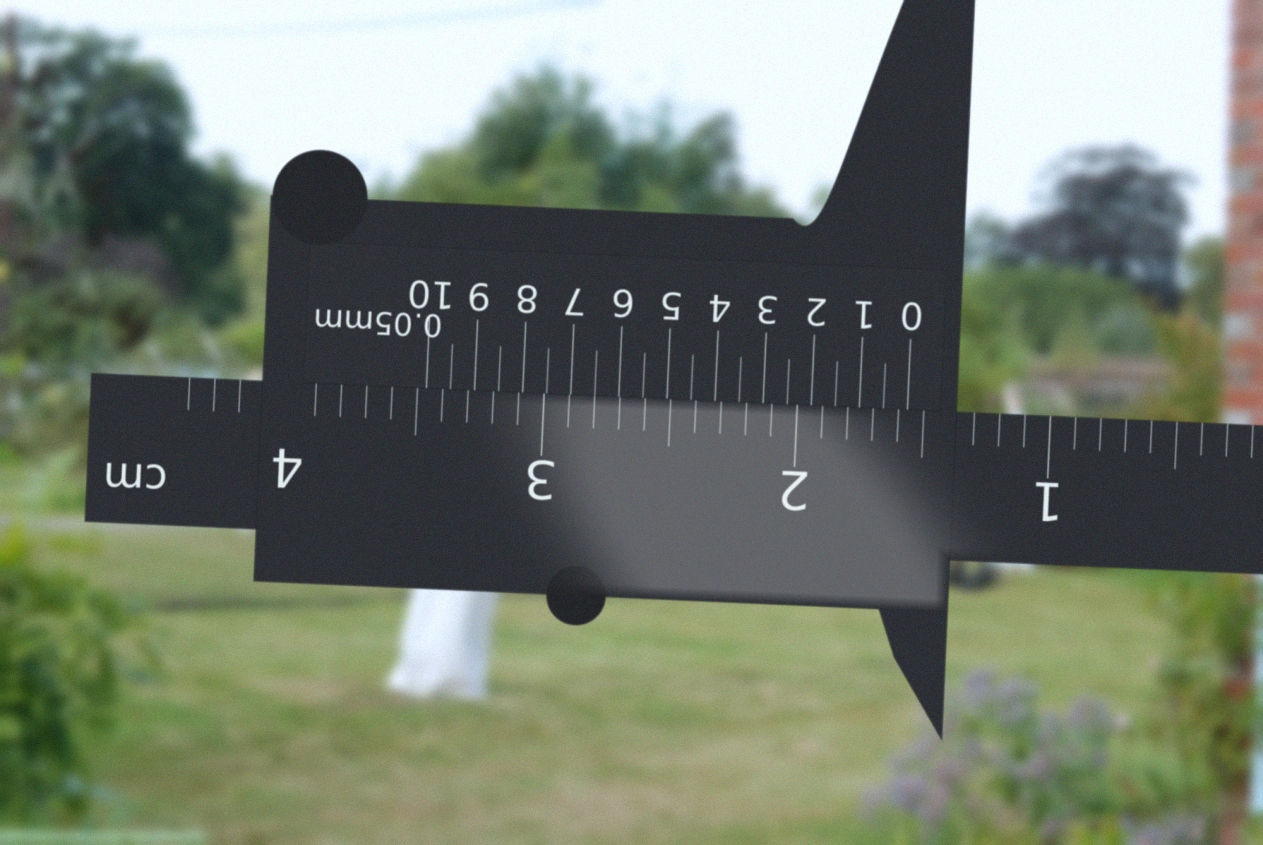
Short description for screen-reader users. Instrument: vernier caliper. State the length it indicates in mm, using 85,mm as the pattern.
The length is 15.65,mm
